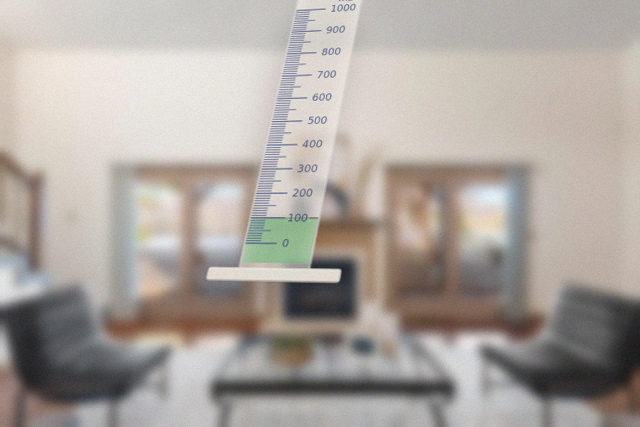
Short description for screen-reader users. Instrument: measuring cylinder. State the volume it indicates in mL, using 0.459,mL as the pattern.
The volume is 100,mL
